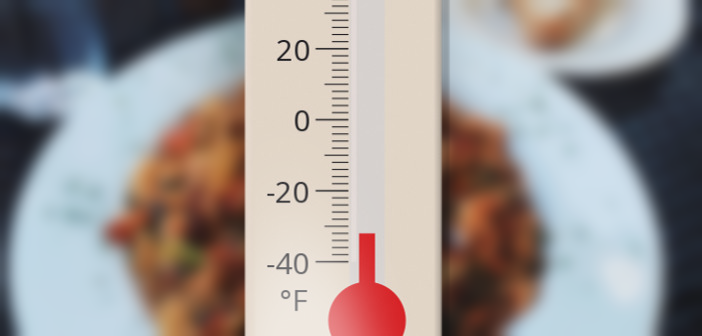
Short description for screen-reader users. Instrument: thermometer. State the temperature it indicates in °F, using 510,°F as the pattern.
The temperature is -32,°F
